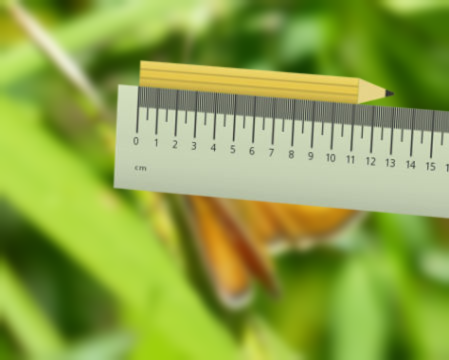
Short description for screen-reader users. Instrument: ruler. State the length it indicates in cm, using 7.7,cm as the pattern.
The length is 13,cm
